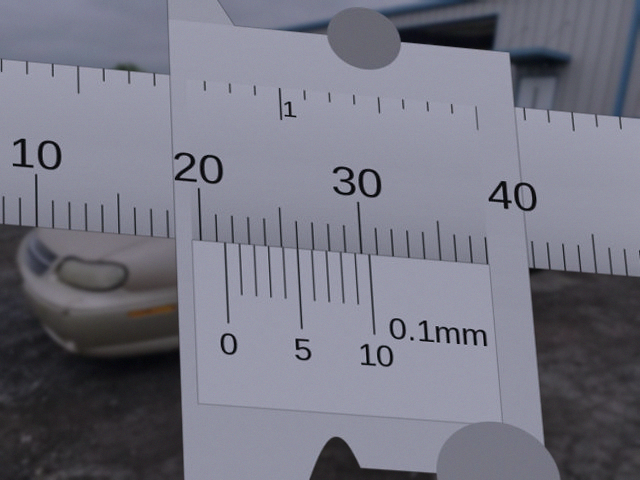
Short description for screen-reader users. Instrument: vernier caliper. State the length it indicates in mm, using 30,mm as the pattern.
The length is 21.5,mm
